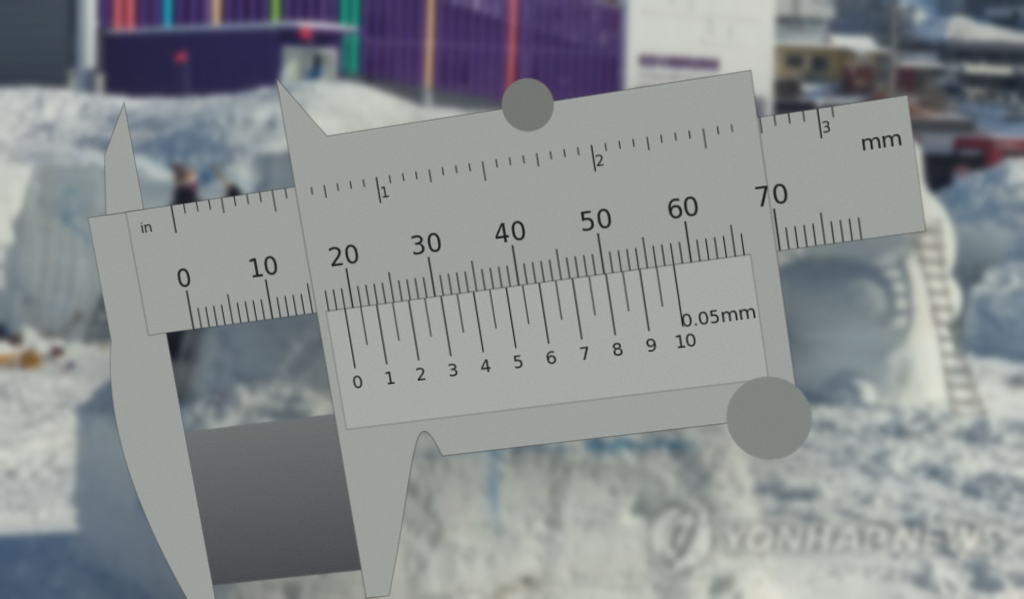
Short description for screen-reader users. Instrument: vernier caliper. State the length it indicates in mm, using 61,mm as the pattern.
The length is 19.0,mm
